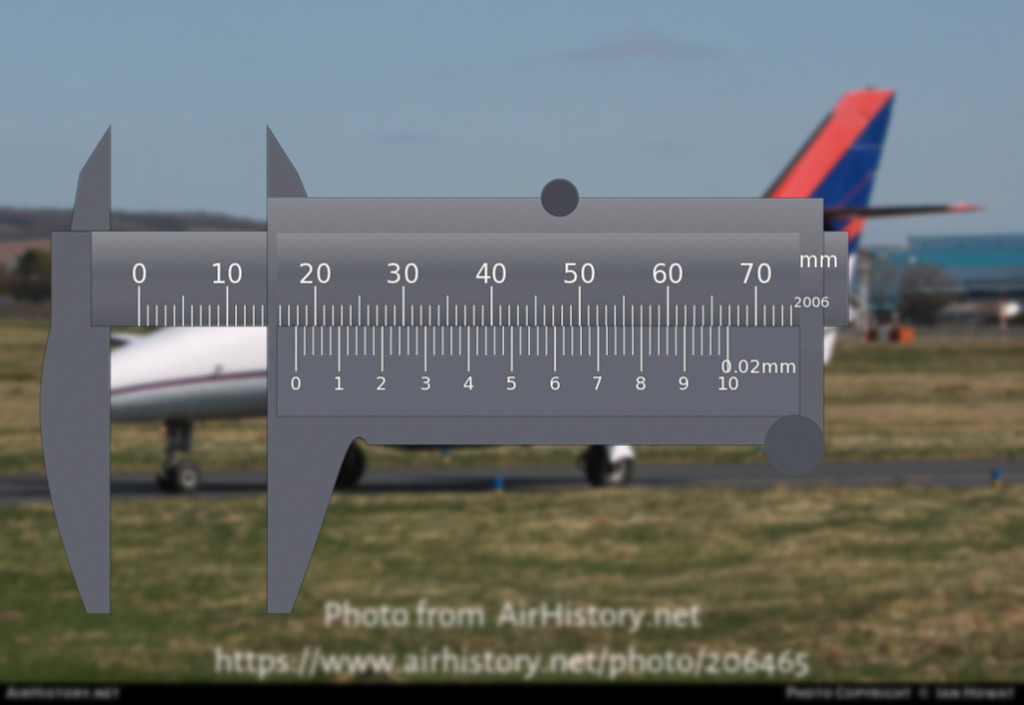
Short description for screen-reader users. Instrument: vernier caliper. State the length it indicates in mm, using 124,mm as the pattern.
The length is 17.8,mm
